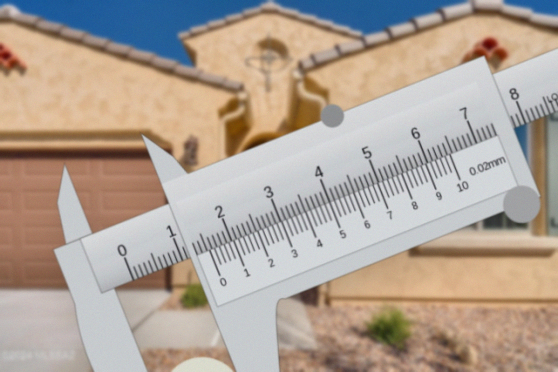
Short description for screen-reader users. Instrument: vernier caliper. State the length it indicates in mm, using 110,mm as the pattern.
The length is 15.5,mm
